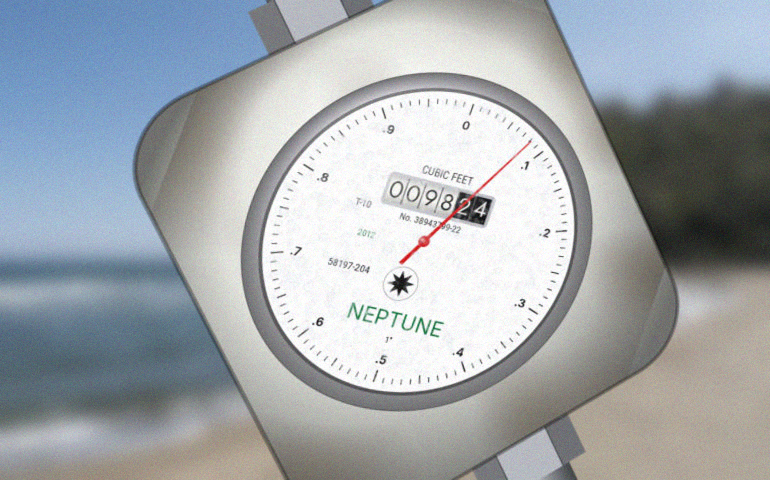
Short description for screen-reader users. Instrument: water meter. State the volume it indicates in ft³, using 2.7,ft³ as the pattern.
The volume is 9824.08,ft³
